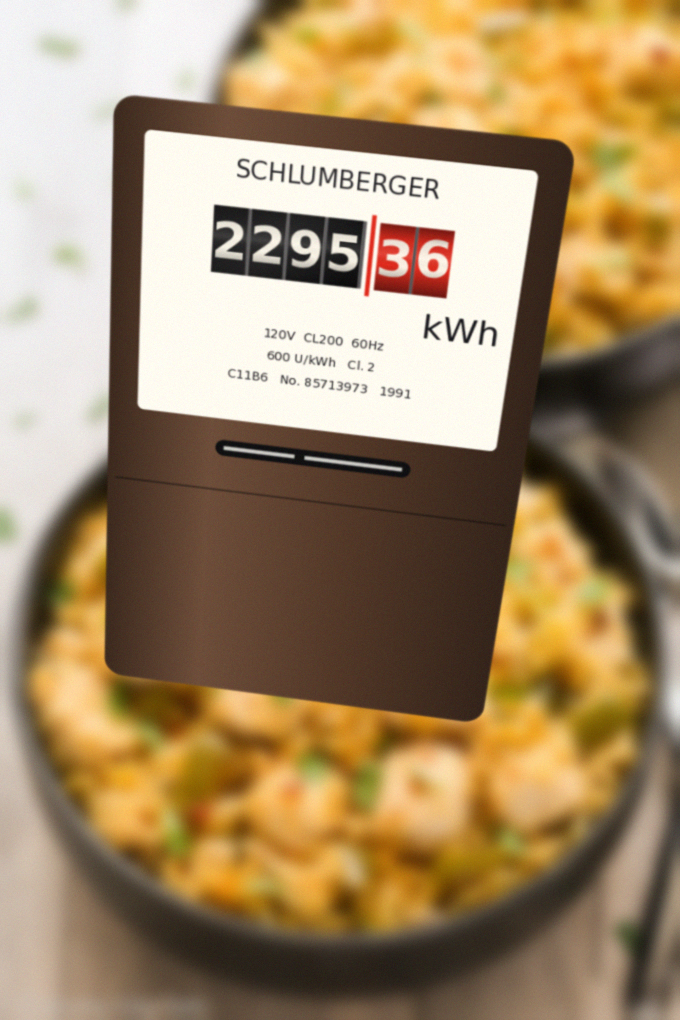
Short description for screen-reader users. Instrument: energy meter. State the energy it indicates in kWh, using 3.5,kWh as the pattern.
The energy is 2295.36,kWh
